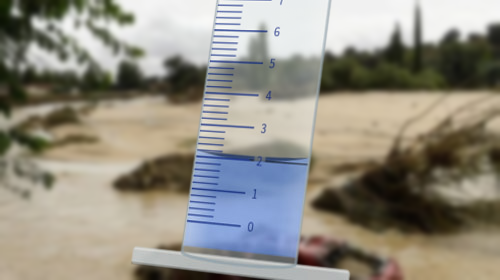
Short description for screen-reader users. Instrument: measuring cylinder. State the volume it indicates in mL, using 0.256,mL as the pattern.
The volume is 2,mL
